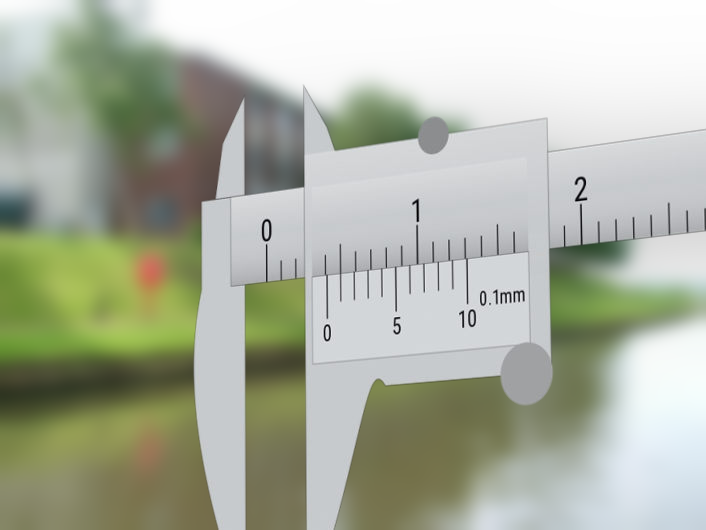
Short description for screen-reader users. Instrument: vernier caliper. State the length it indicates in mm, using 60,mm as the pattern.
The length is 4.1,mm
